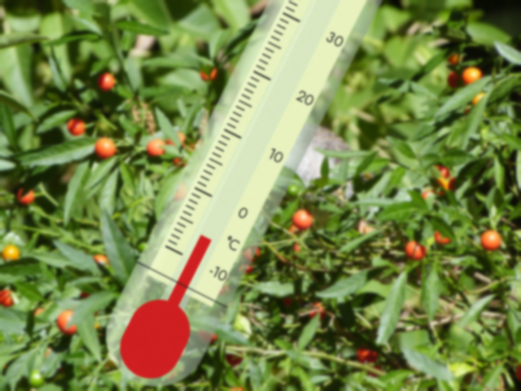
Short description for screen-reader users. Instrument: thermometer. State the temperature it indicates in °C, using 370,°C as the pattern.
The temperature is -6,°C
